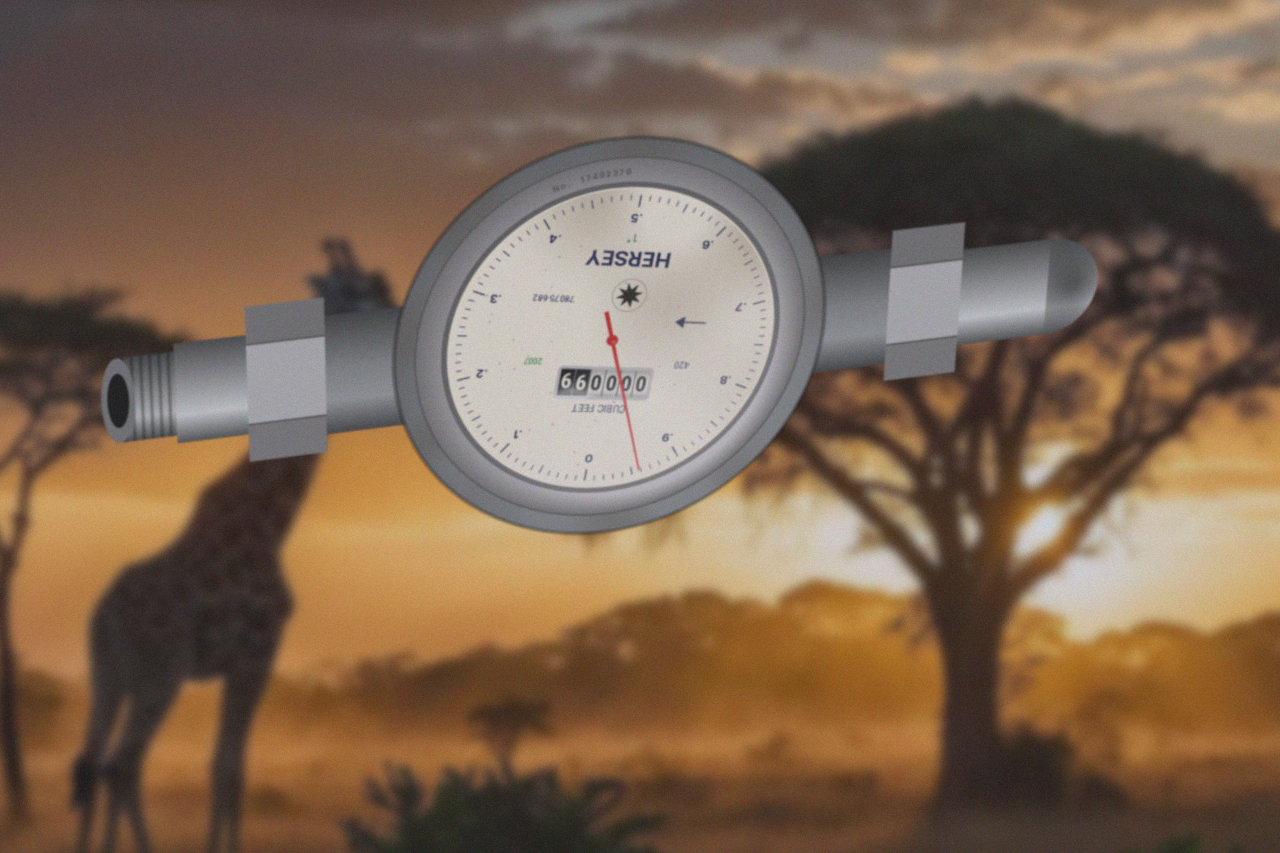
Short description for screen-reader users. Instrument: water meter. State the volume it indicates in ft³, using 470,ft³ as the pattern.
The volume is 98.94,ft³
